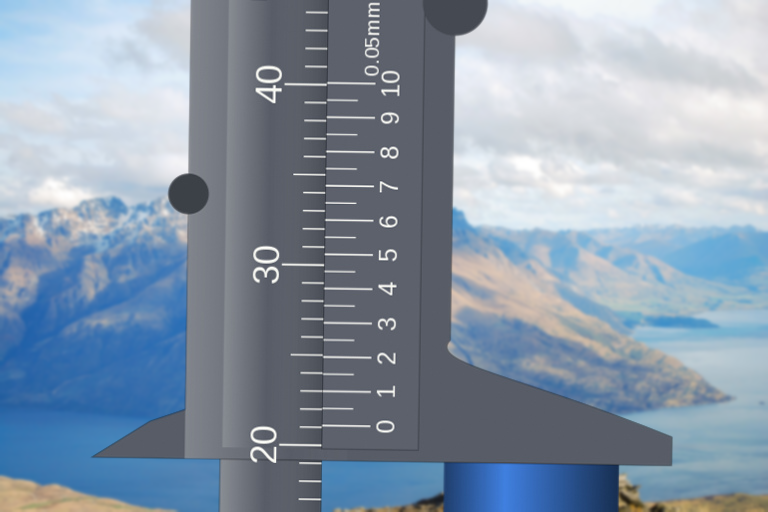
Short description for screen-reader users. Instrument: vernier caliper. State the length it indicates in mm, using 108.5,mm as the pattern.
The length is 21.1,mm
